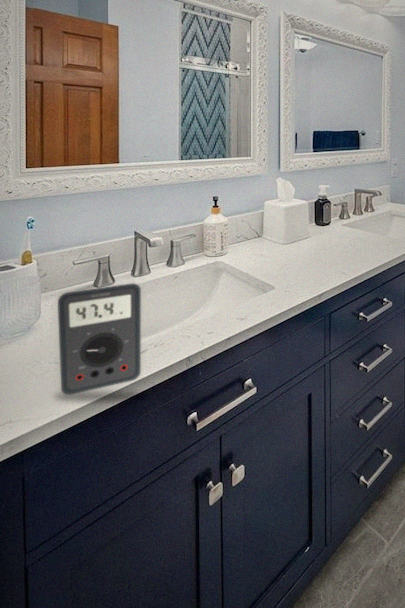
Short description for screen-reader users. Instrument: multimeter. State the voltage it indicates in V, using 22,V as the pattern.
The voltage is 47.4,V
